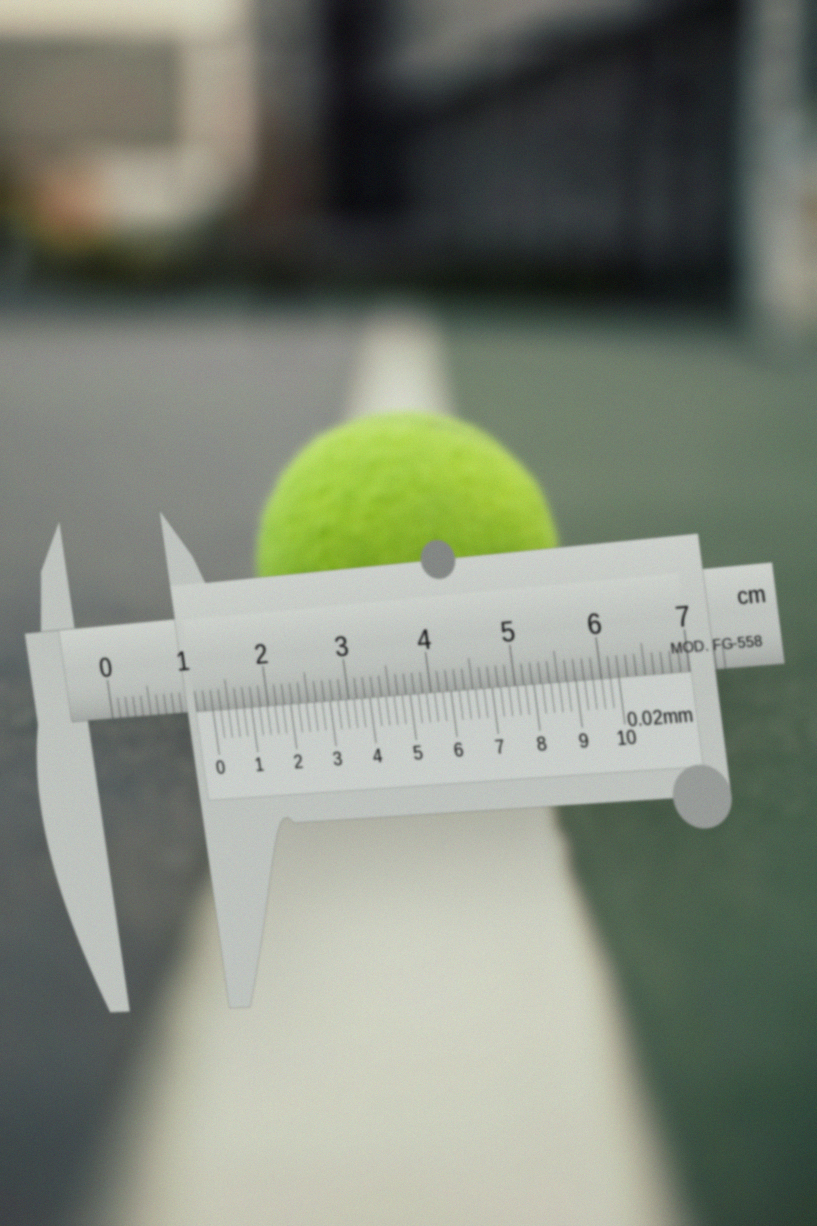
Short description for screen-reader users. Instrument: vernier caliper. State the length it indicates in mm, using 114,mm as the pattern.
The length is 13.0,mm
